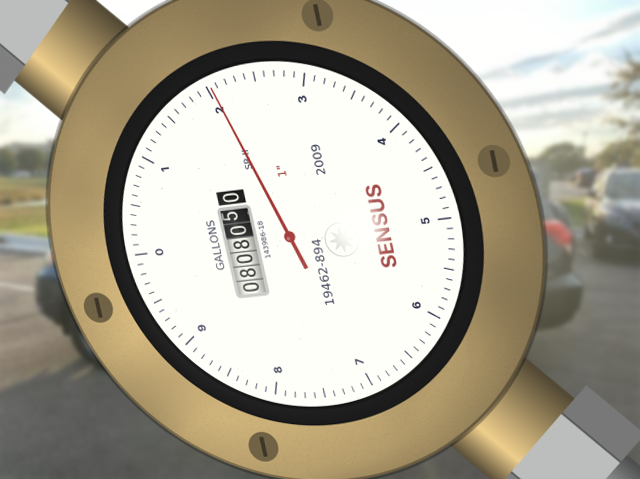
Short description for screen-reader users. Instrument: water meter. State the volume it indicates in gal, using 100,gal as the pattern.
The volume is 808052.0,gal
